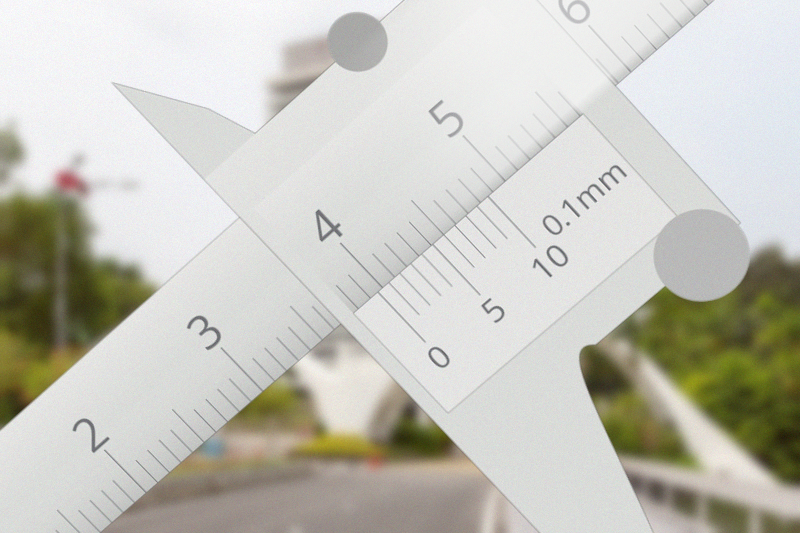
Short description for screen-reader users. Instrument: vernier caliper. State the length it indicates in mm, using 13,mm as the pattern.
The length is 39.6,mm
